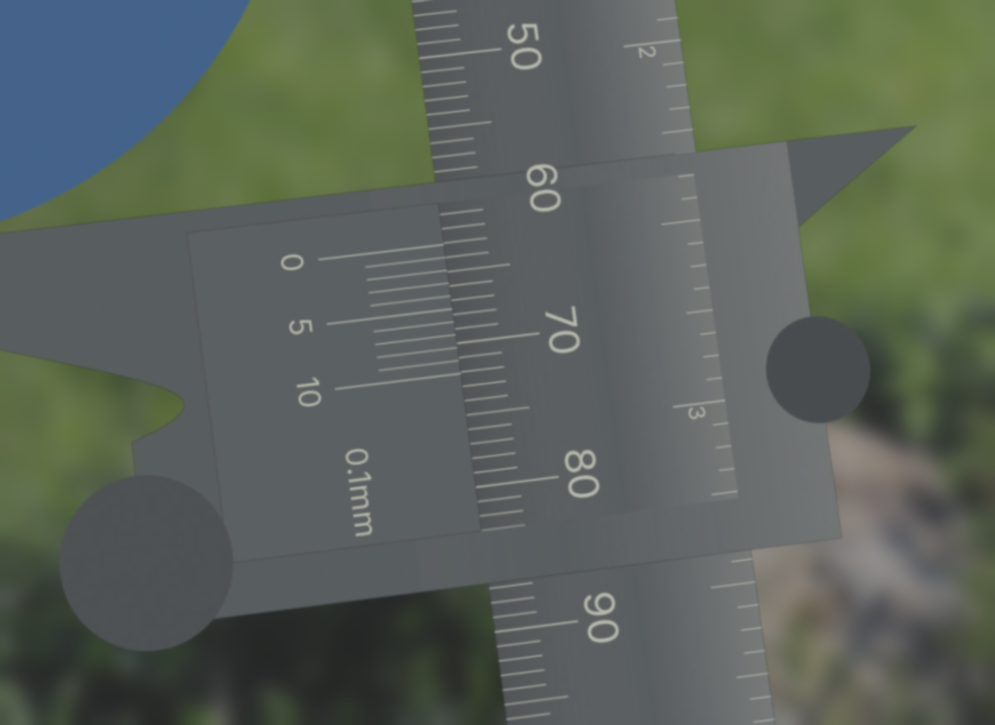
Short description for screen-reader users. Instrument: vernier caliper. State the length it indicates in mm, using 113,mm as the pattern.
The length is 63.1,mm
